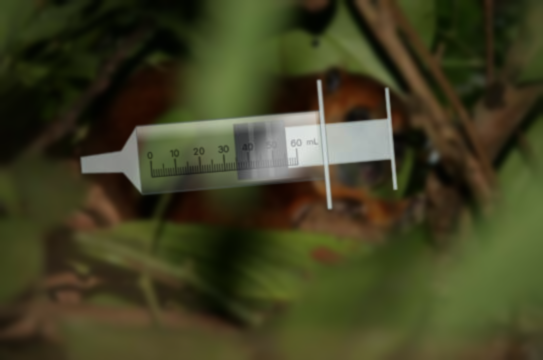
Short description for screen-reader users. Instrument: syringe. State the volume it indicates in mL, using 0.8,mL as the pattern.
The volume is 35,mL
